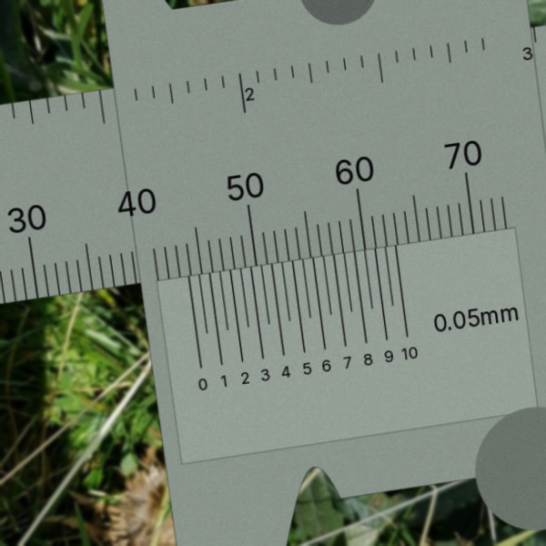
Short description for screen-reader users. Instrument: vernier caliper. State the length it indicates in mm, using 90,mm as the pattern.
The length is 43.8,mm
